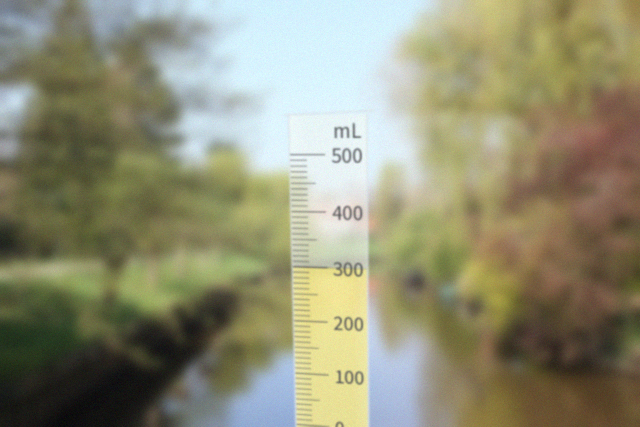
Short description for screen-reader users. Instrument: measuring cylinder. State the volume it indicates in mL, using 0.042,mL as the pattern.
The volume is 300,mL
